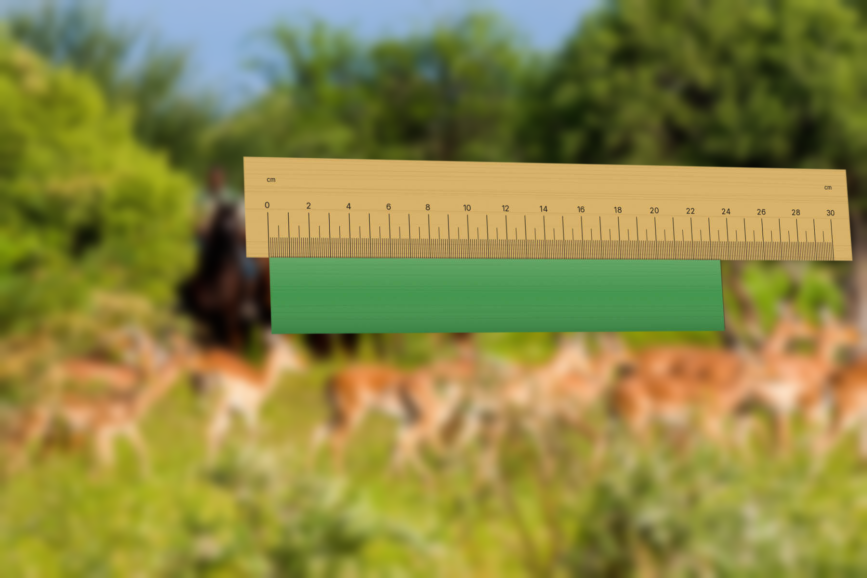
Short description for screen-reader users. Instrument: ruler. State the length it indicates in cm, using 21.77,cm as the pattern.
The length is 23.5,cm
